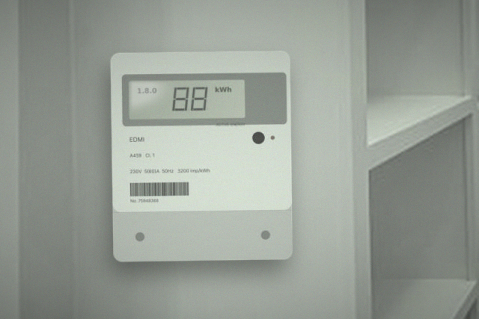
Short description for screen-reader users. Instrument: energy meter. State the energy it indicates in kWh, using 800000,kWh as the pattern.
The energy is 88,kWh
